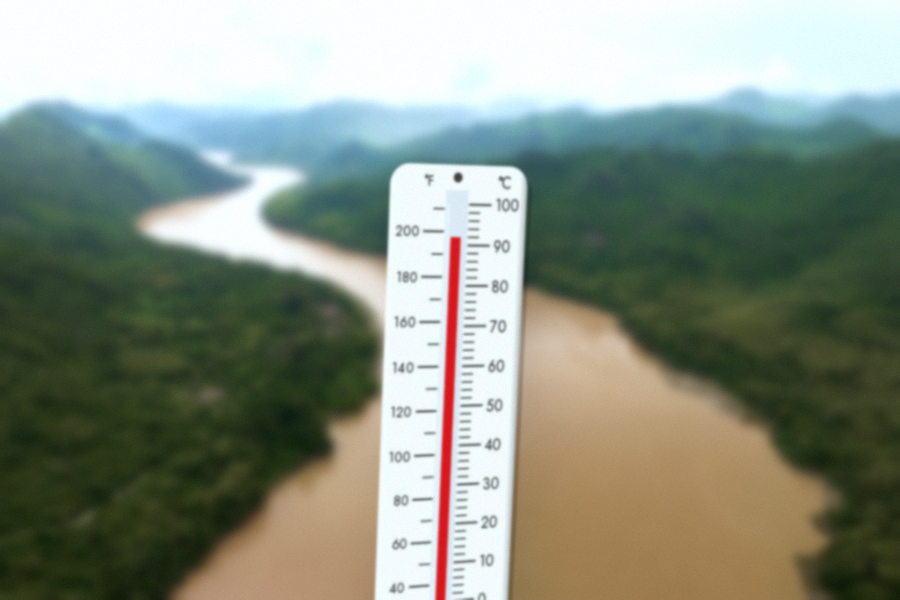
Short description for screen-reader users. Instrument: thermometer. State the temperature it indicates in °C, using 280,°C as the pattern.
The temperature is 92,°C
